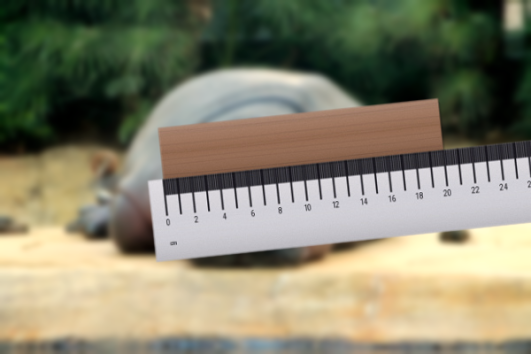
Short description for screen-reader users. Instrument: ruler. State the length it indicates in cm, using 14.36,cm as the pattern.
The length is 20,cm
